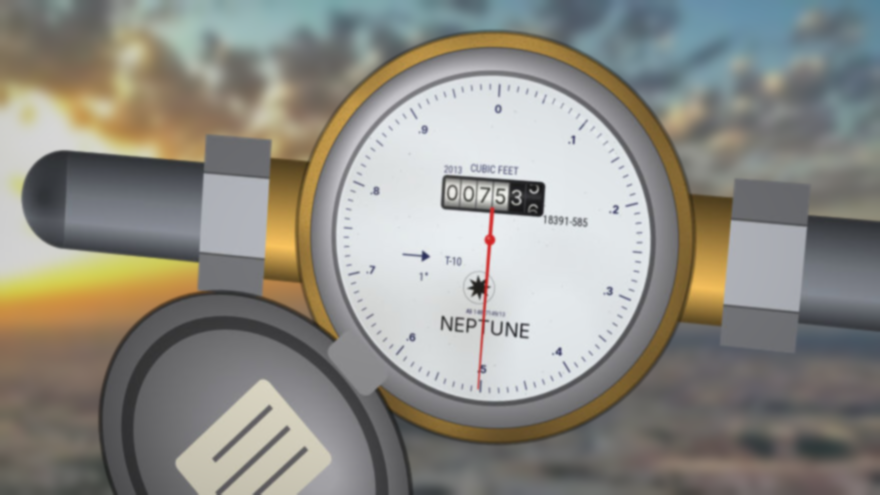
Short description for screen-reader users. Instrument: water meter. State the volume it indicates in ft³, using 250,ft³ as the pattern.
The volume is 7535.50,ft³
